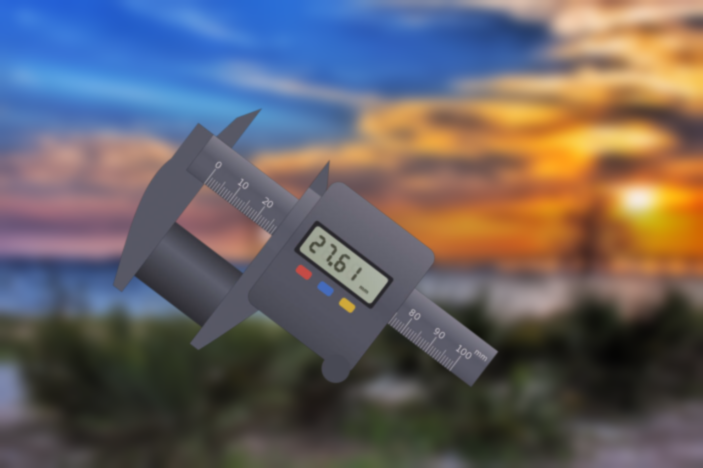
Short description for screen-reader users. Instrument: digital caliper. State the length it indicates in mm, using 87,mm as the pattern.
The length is 27.61,mm
